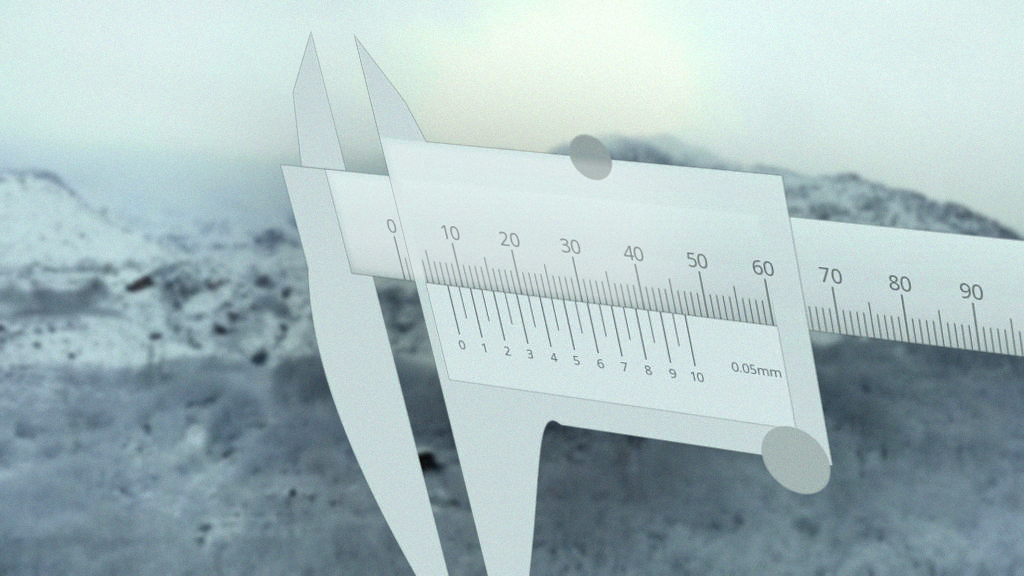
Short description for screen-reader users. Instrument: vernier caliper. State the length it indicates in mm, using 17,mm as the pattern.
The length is 7.4,mm
